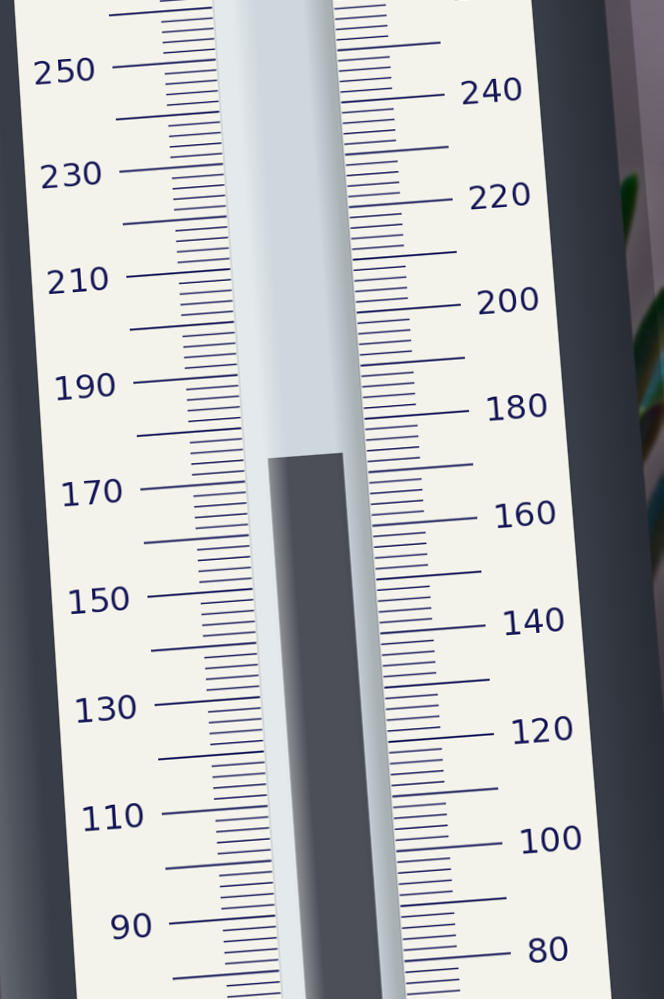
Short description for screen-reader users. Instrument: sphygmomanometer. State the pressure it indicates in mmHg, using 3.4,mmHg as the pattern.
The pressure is 174,mmHg
